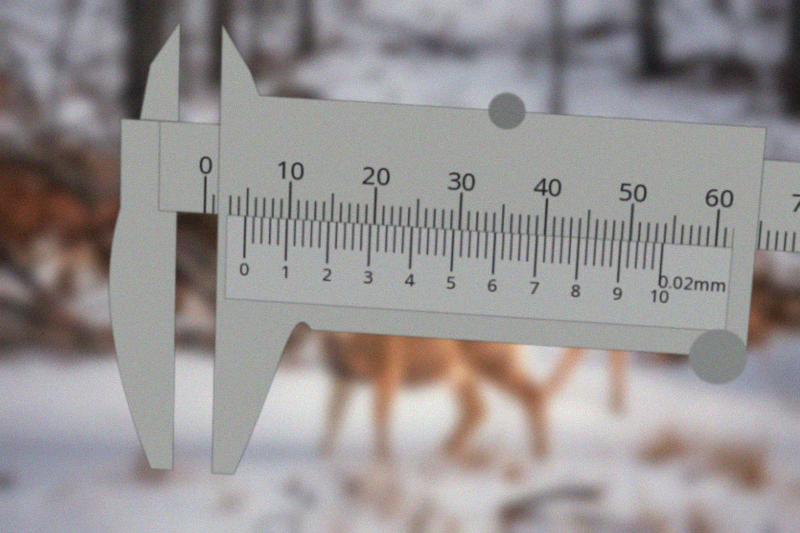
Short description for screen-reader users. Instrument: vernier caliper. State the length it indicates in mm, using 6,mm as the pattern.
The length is 4.8,mm
